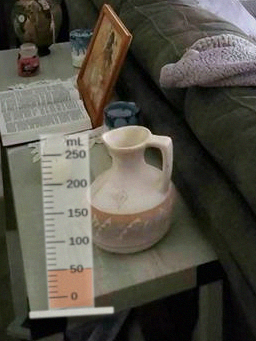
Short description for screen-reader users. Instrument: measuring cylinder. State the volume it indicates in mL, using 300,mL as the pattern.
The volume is 50,mL
